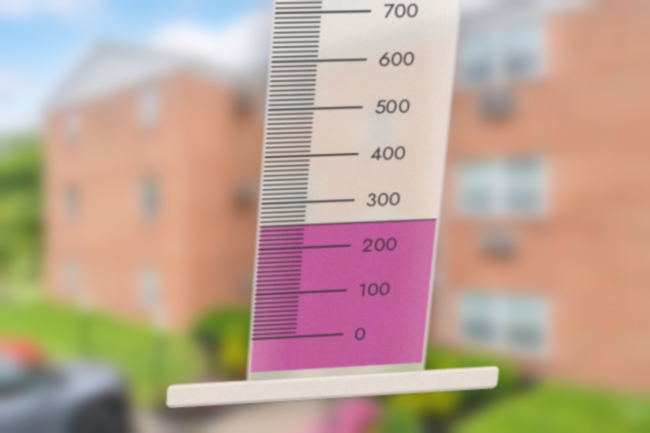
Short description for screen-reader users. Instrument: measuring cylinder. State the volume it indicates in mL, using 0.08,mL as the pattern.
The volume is 250,mL
